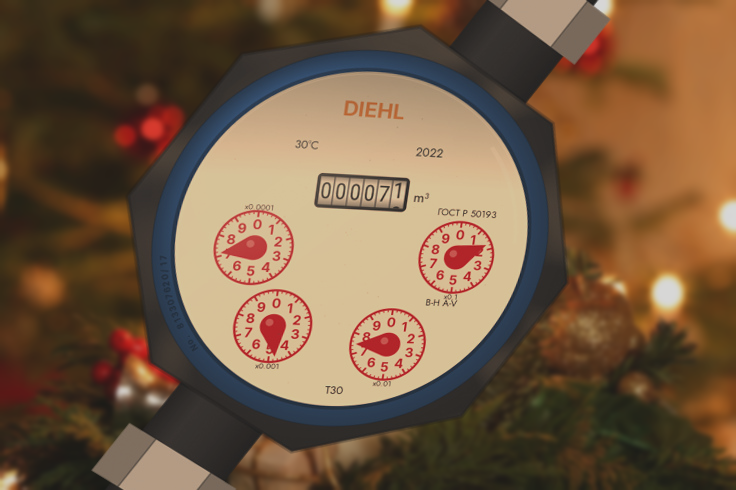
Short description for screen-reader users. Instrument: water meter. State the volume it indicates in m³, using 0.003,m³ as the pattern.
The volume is 71.1747,m³
